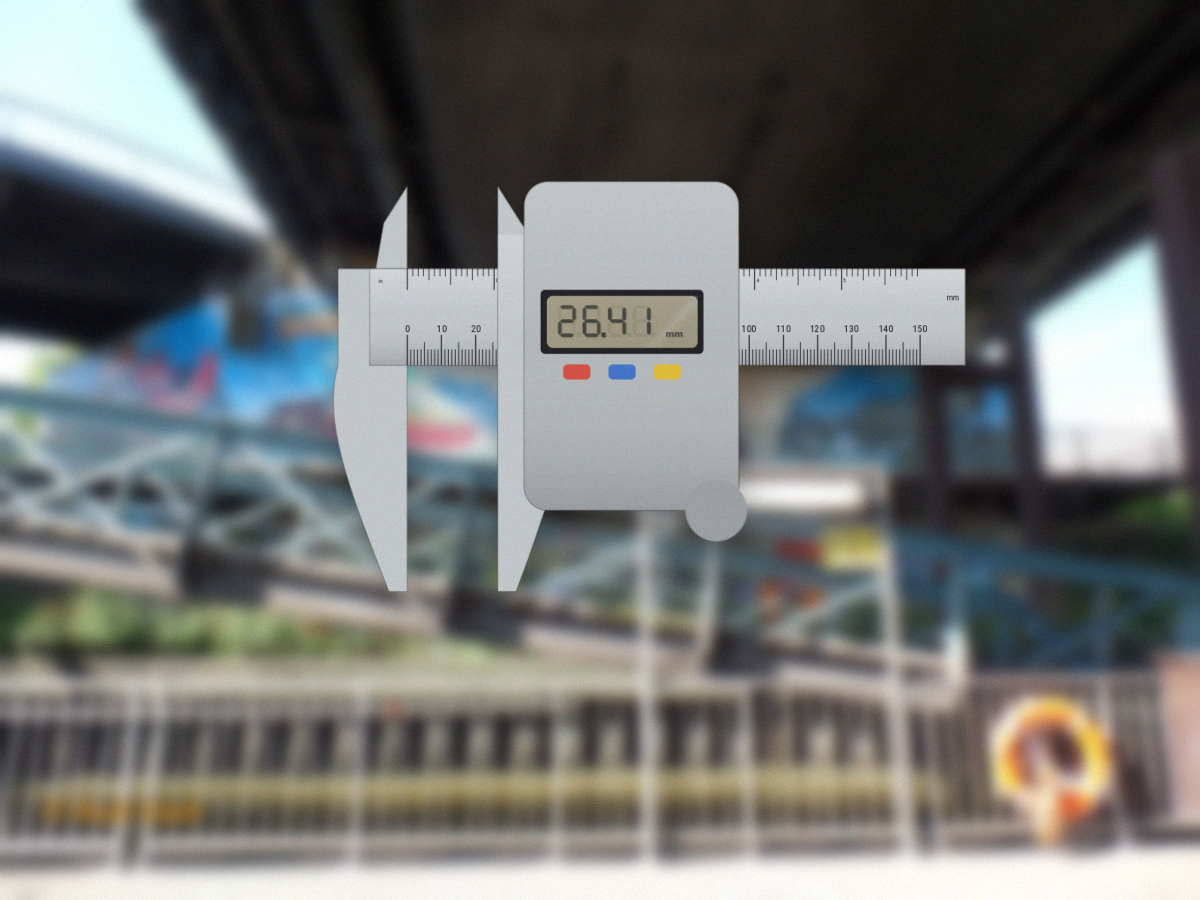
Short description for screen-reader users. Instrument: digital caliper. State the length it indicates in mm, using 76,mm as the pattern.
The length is 26.41,mm
